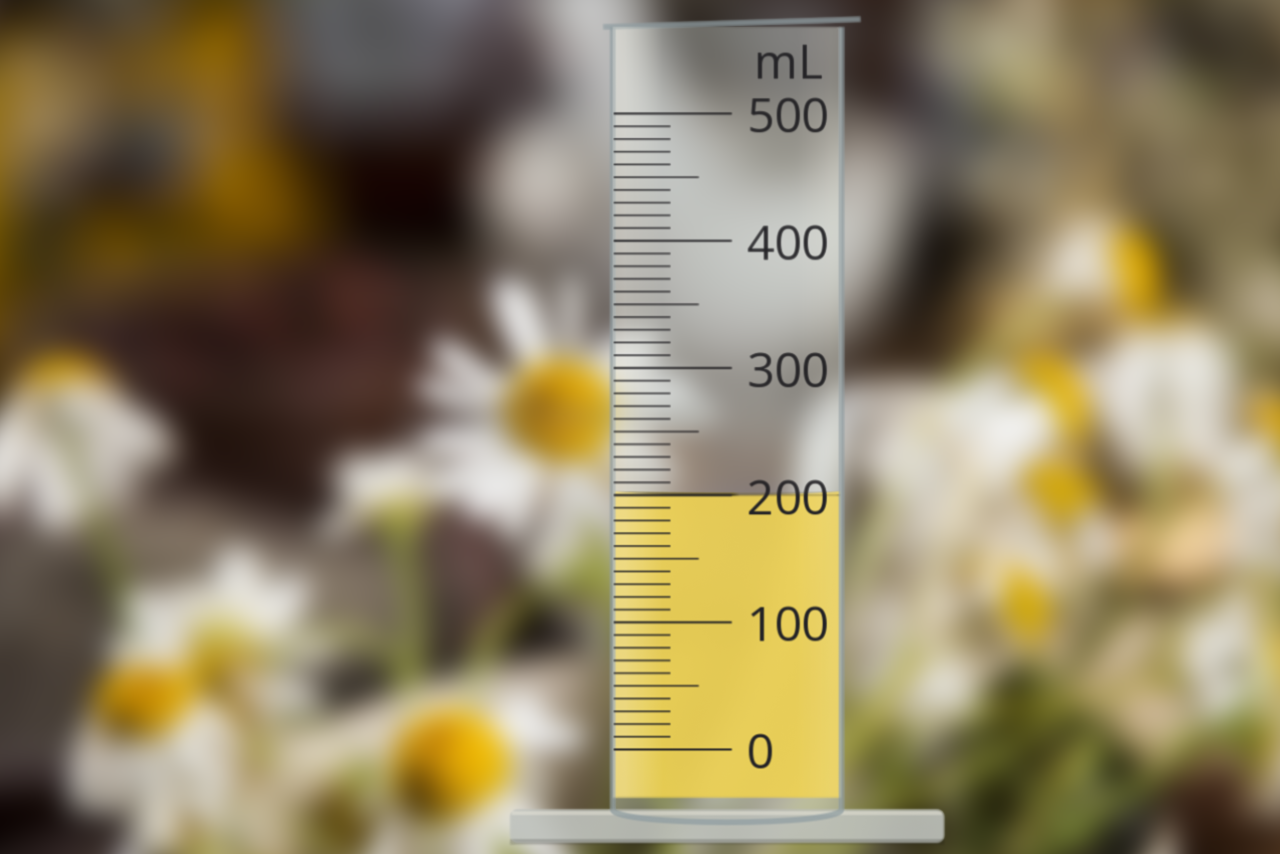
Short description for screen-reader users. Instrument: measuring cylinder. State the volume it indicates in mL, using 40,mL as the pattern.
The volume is 200,mL
